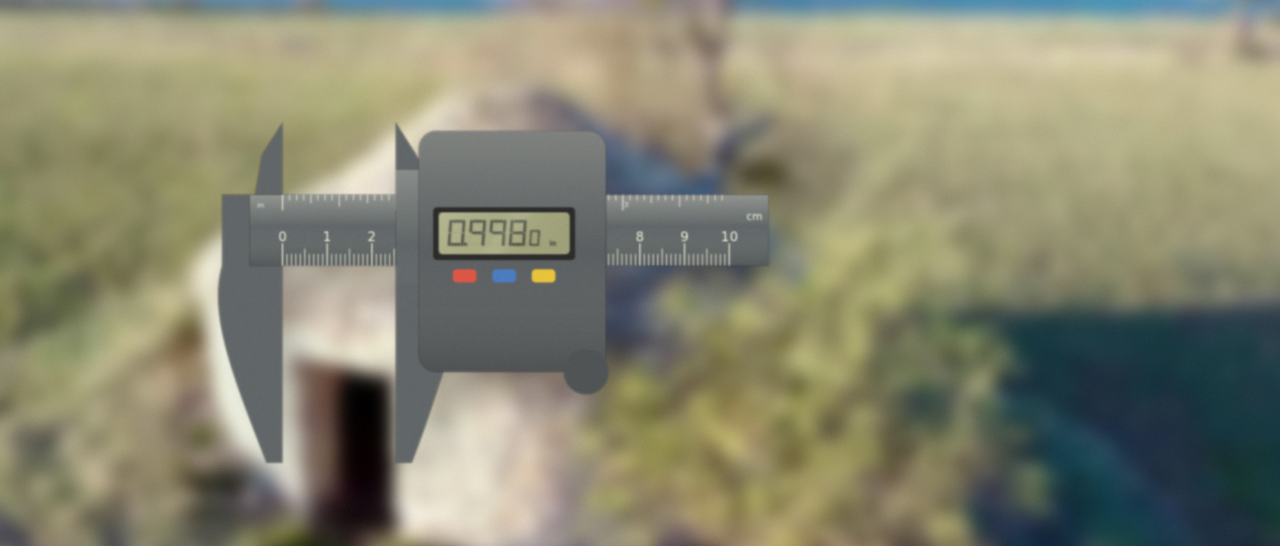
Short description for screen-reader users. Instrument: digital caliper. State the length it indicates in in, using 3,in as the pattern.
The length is 0.9980,in
